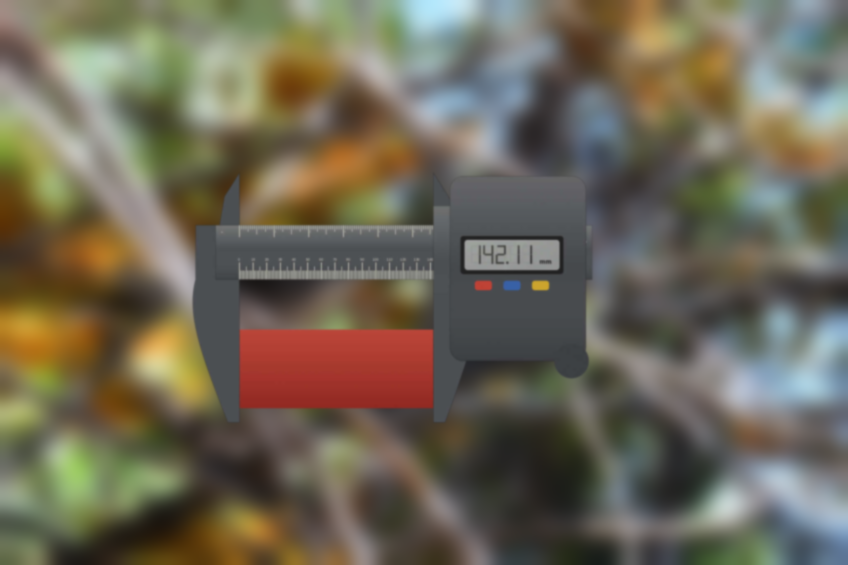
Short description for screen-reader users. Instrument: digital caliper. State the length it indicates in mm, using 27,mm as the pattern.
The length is 142.11,mm
